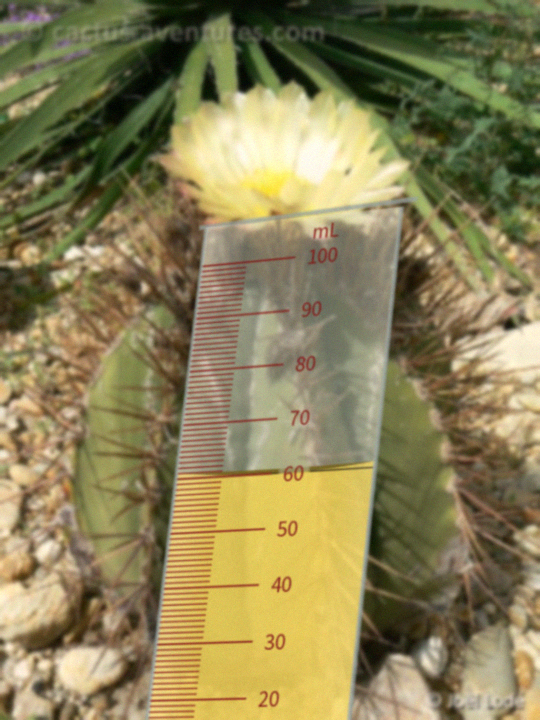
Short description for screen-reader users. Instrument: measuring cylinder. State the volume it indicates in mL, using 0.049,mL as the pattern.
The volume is 60,mL
